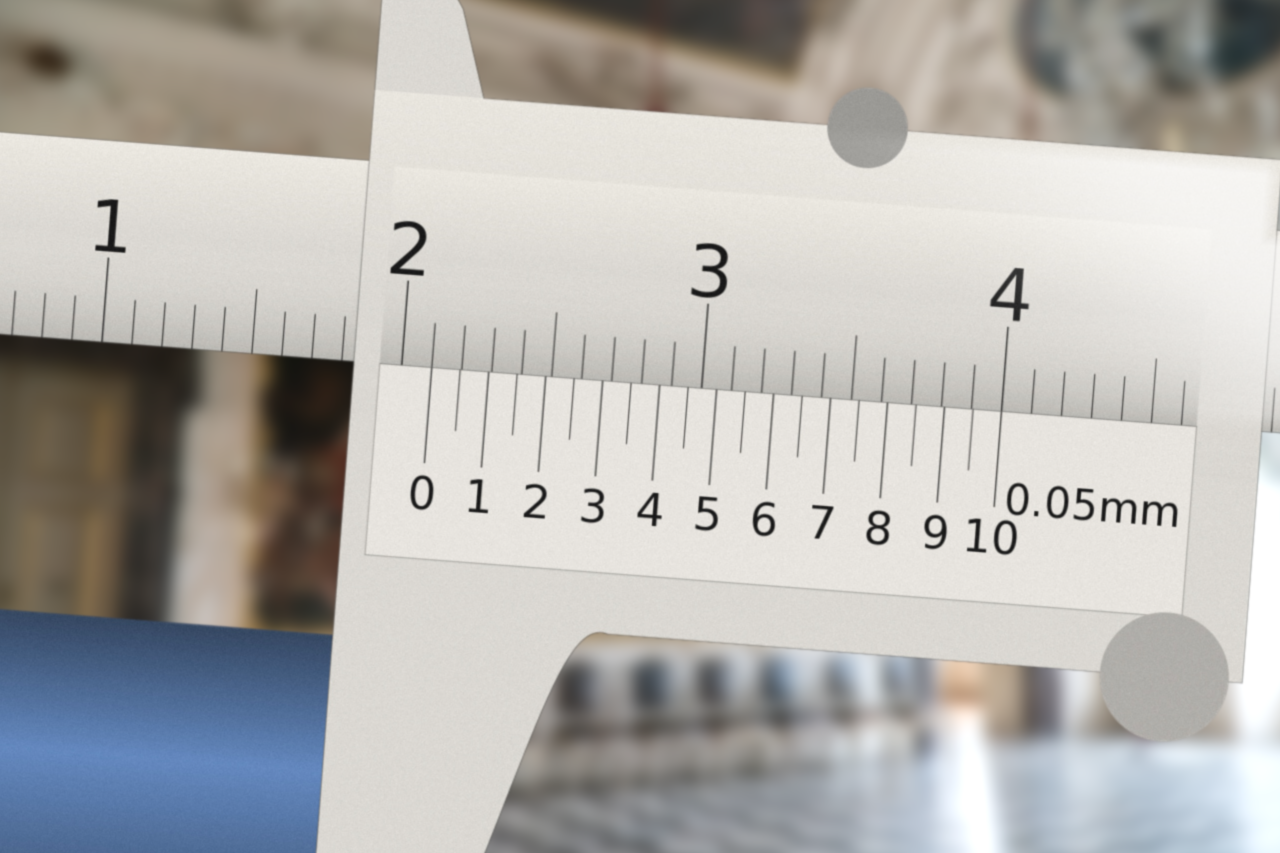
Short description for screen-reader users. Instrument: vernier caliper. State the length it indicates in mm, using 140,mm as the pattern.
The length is 21.00,mm
